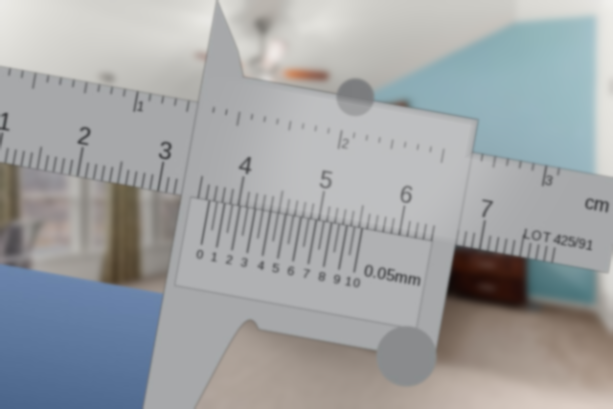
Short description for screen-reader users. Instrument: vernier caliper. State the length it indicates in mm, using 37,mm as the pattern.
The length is 36.4,mm
